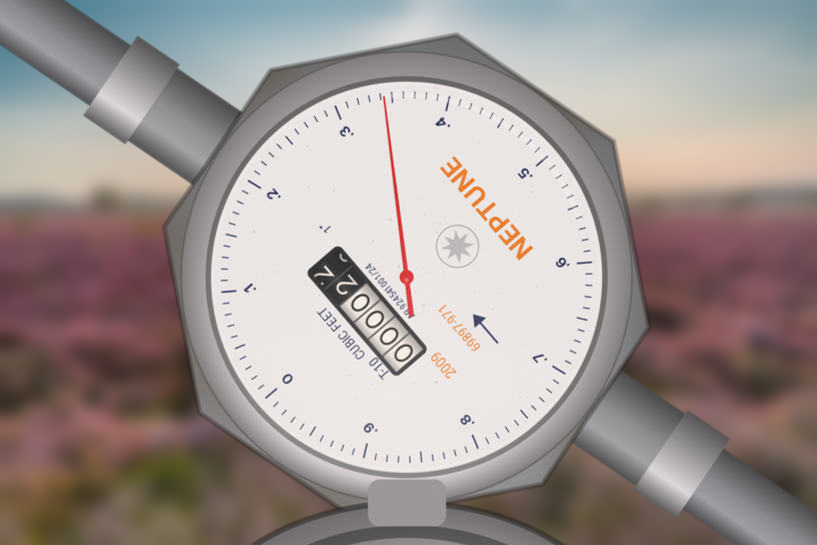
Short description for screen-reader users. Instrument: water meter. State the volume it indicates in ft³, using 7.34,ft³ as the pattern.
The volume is 22.34,ft³
